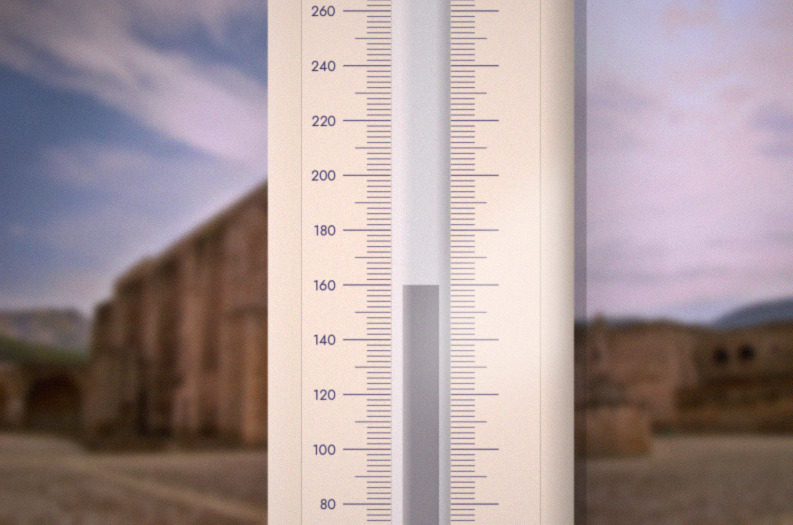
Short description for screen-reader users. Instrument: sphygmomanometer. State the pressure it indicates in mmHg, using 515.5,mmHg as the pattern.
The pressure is 160,mmHg
